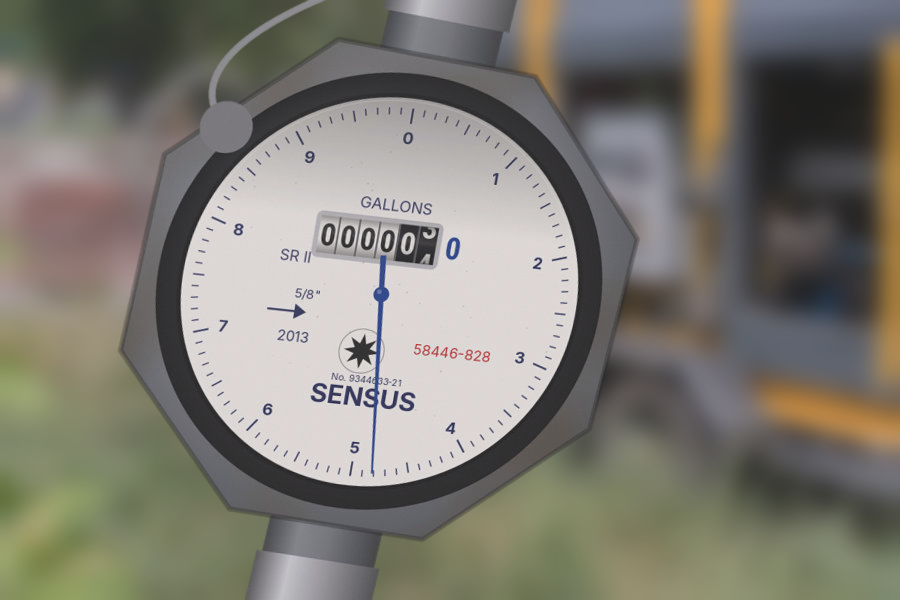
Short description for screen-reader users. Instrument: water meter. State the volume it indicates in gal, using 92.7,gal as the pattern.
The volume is 34.8,gal
